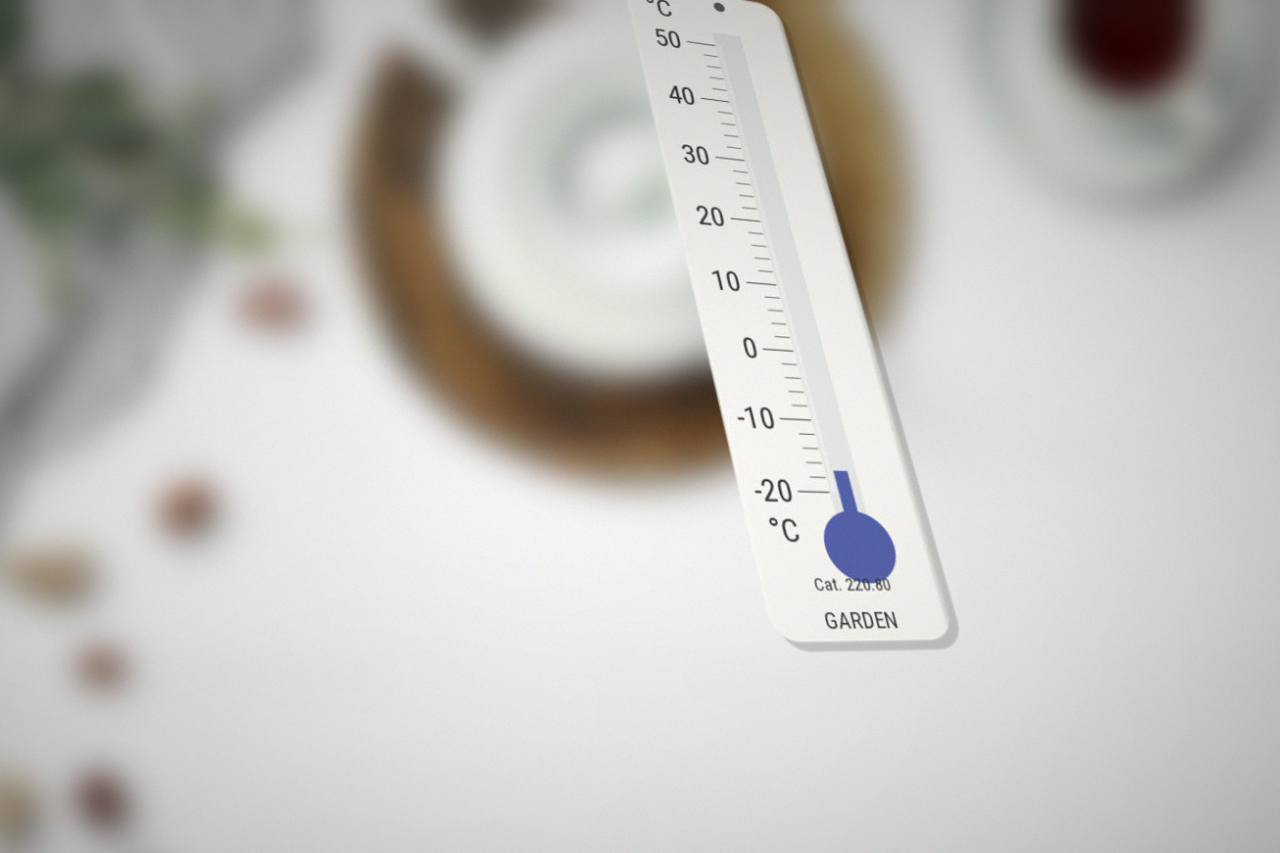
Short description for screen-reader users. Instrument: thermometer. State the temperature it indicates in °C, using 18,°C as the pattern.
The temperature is -17,°C
